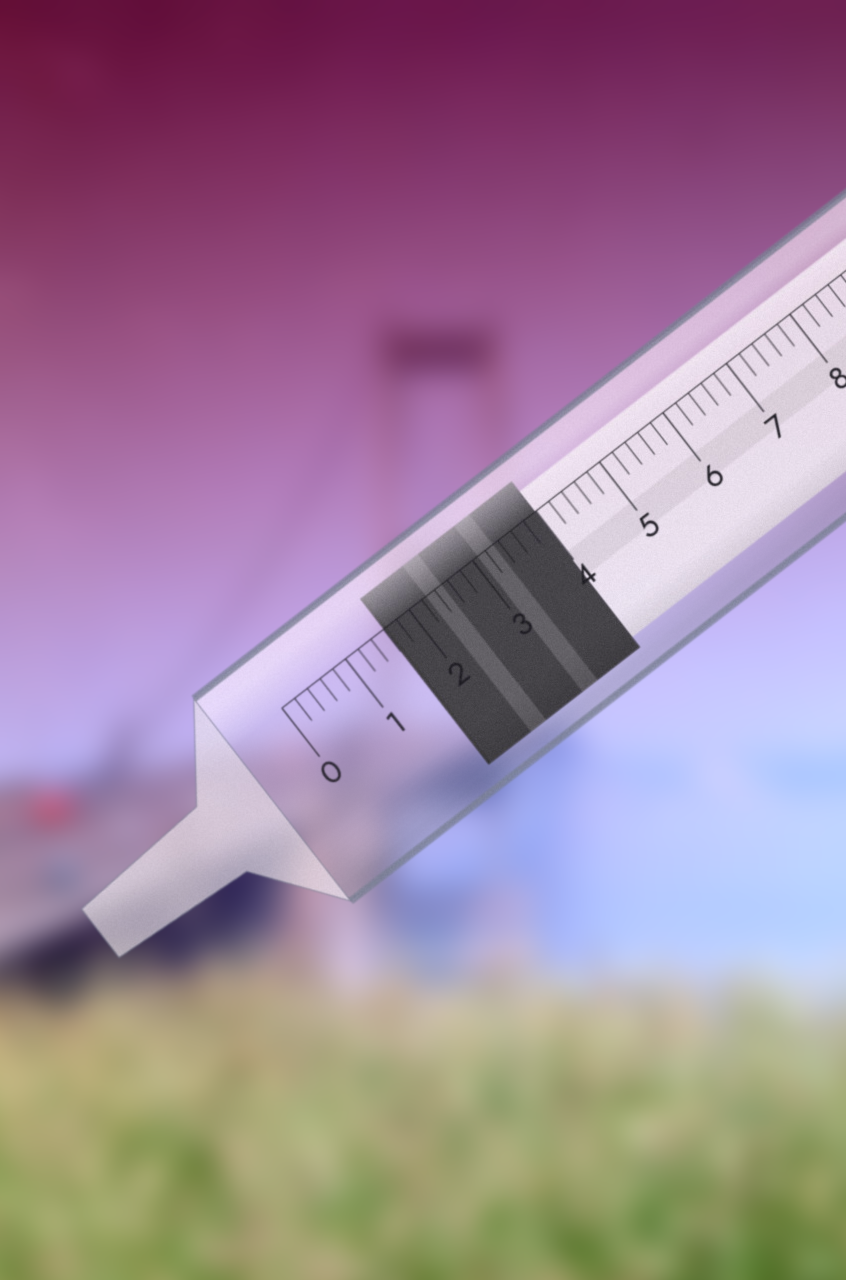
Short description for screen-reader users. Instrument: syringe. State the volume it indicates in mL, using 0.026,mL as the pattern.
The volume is 1.6,mL
